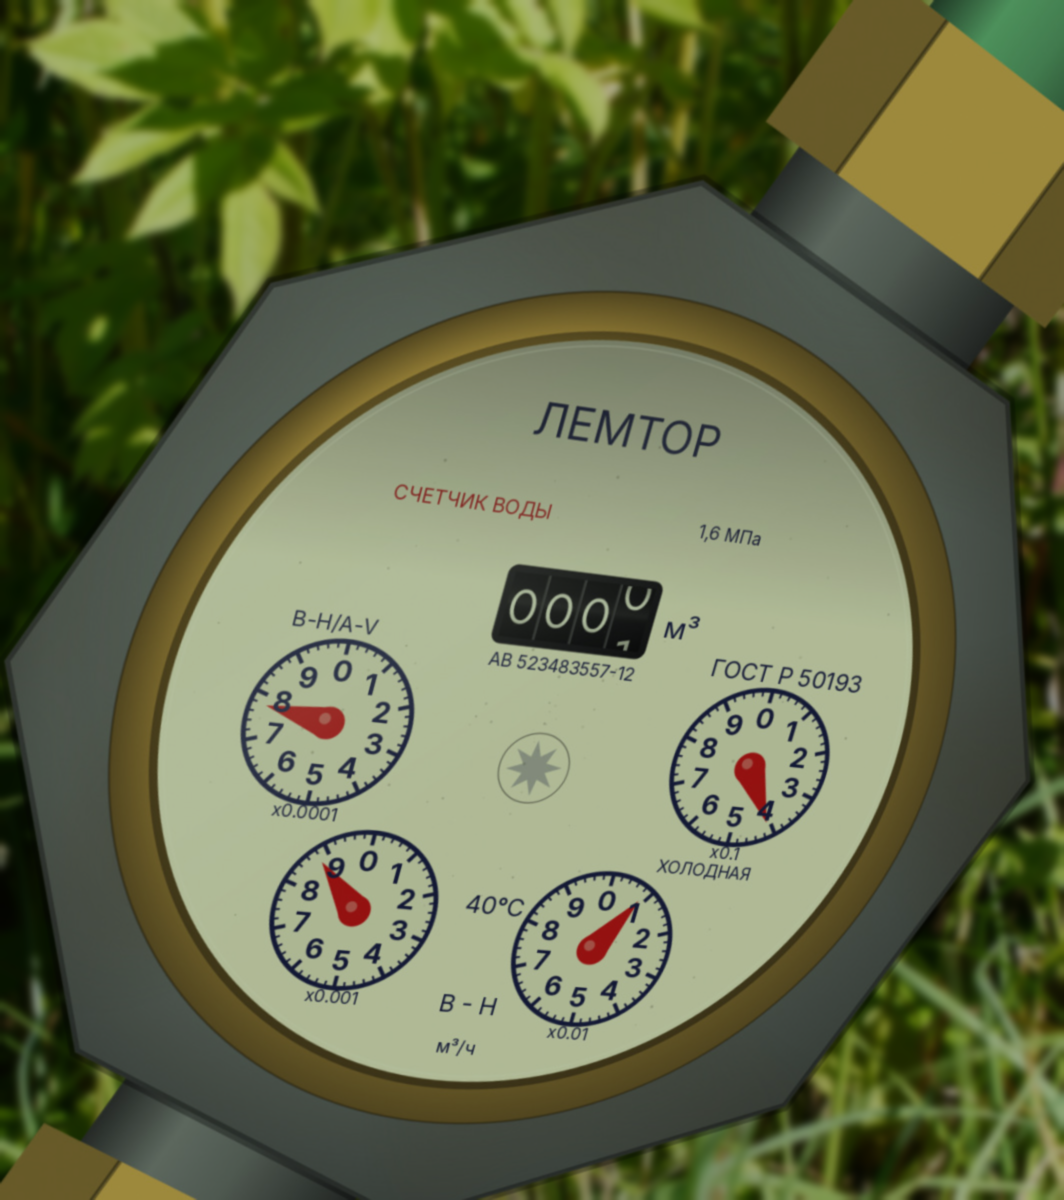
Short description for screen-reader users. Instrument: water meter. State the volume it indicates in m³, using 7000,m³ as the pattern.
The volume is 0.4087,m³
